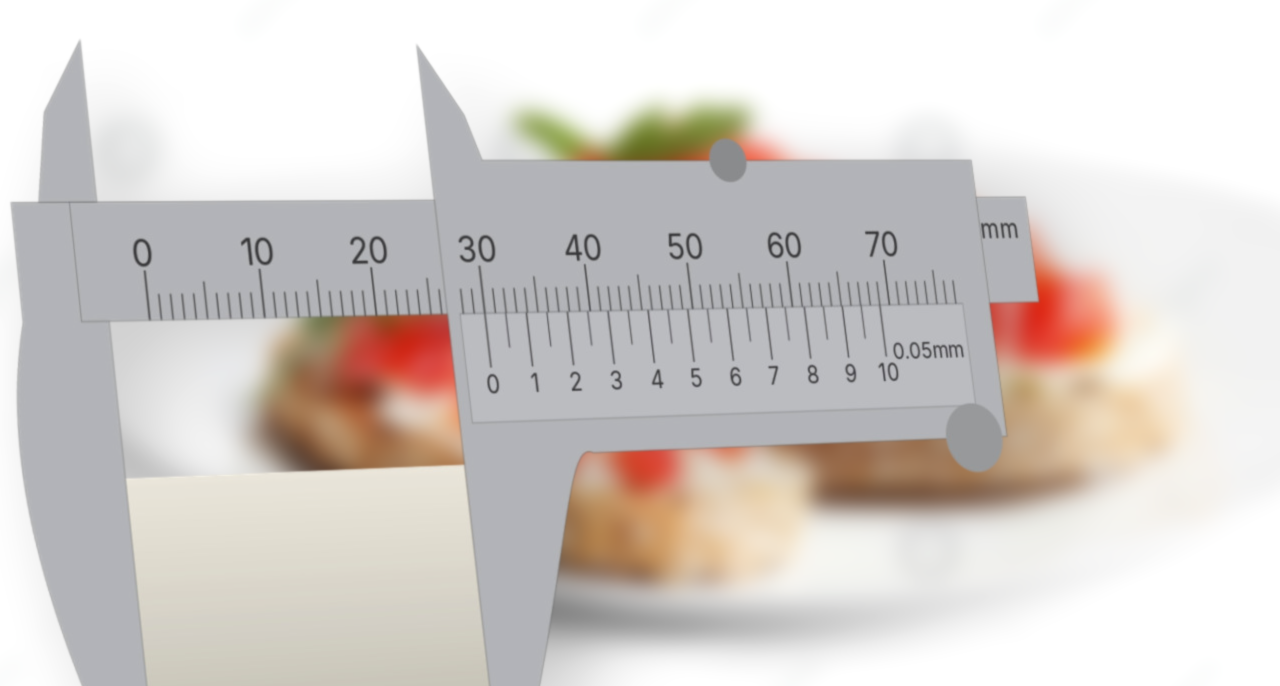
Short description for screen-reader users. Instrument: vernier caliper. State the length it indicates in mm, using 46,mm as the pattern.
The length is 30.0,mm
